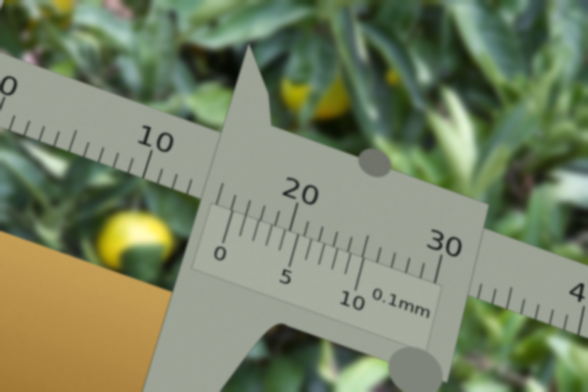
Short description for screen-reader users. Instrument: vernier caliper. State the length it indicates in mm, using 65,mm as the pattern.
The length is 16.1,mm
